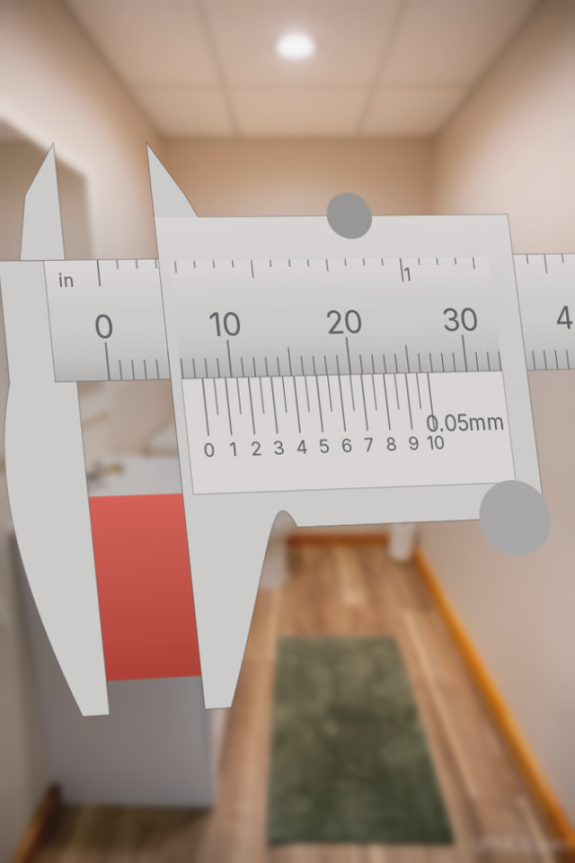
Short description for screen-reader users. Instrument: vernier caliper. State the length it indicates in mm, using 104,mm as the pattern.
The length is 7.6,mm
